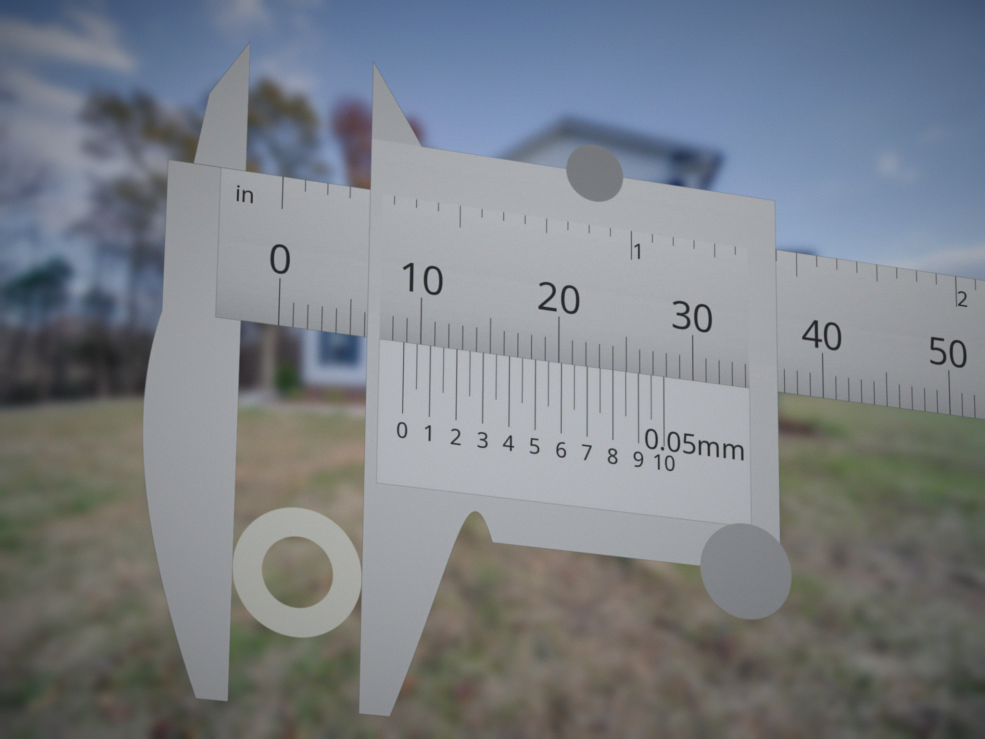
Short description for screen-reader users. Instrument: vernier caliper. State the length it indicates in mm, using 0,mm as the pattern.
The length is 8.8,mm
